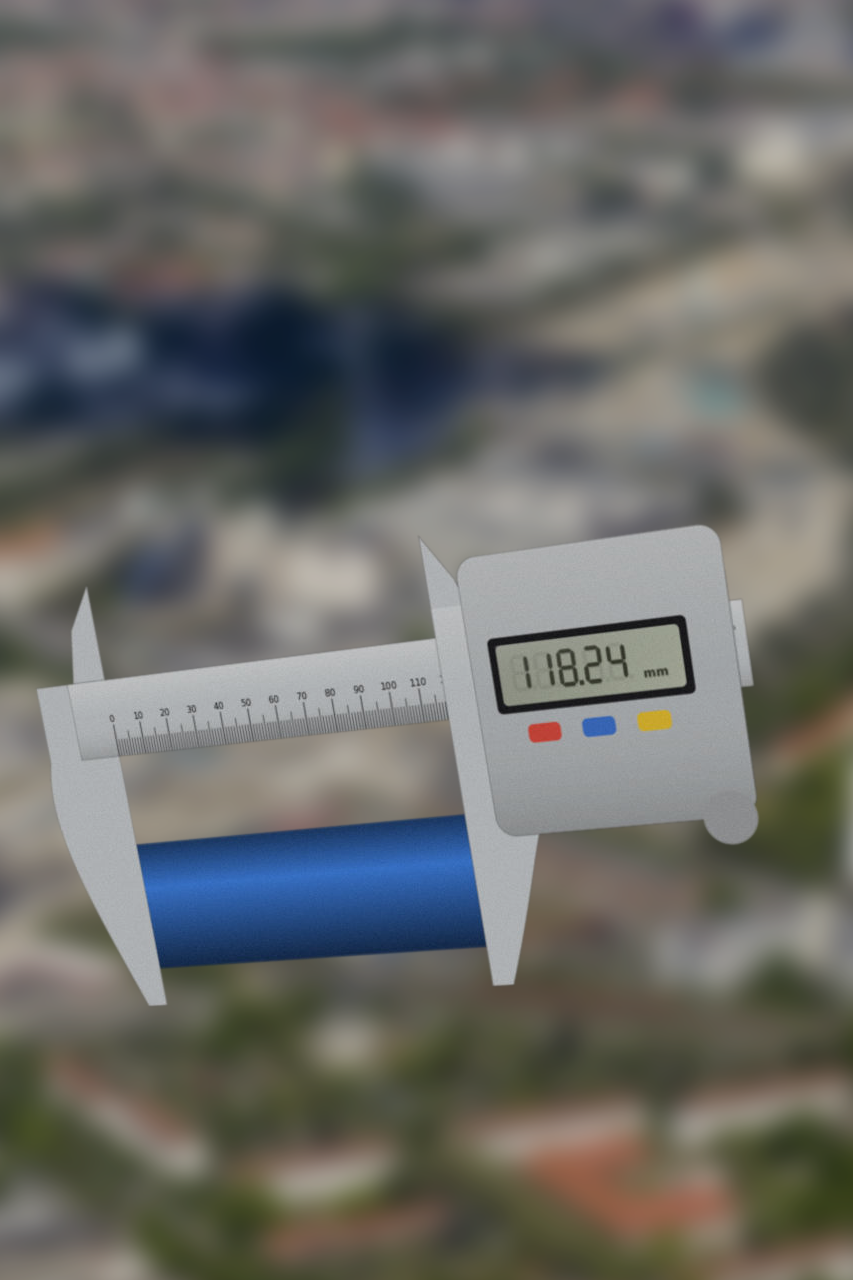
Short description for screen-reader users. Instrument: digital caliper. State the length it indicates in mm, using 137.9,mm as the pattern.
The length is 118.24,mm
